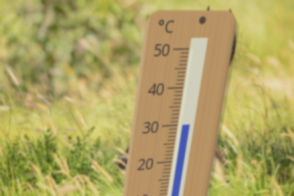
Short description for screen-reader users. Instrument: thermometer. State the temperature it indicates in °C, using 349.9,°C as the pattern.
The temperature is 30,°C
